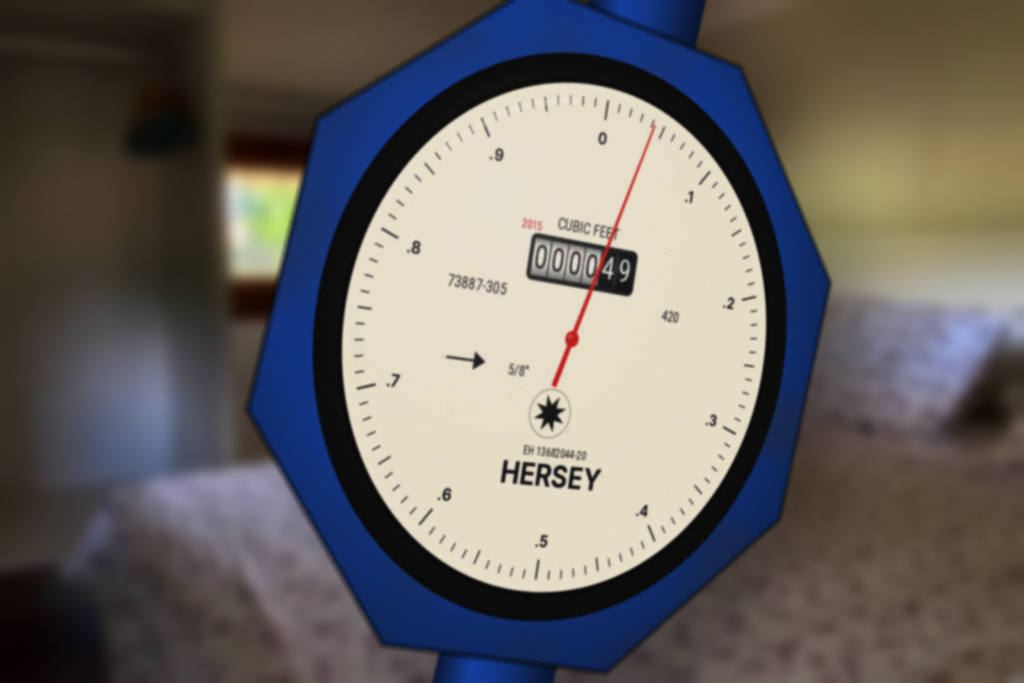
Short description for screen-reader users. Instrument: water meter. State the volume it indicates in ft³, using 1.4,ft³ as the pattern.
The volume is 49.04,ft³
